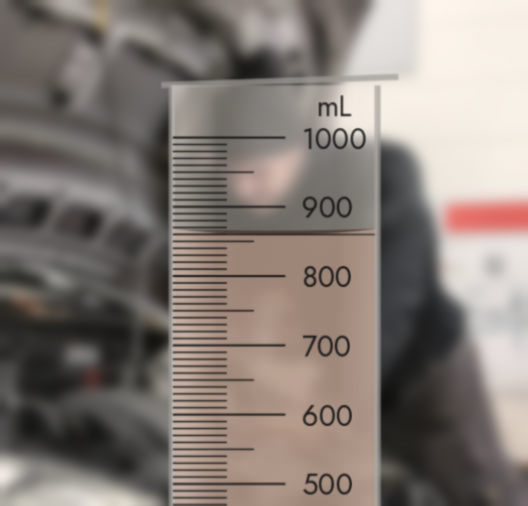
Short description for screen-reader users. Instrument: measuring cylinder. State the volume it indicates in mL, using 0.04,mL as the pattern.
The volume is 860,mL
